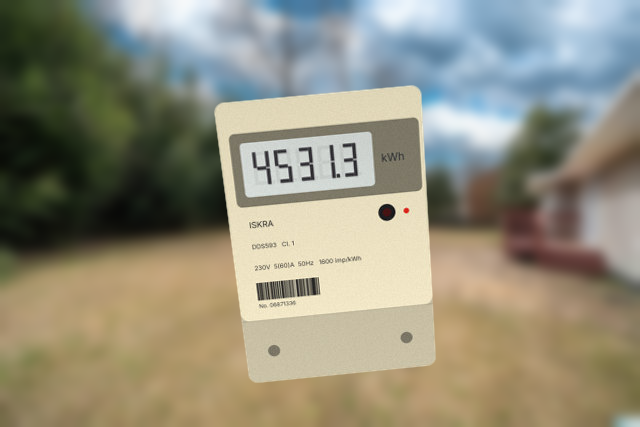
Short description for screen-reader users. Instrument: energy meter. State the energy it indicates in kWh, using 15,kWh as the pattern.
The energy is 4531.3,kWh
